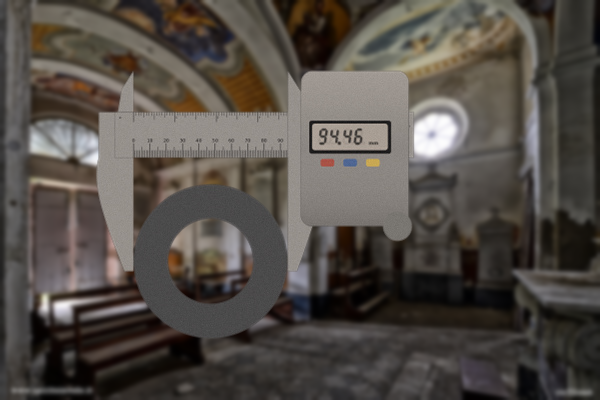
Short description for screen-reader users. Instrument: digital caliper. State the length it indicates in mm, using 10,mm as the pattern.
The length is 94.46,mm
